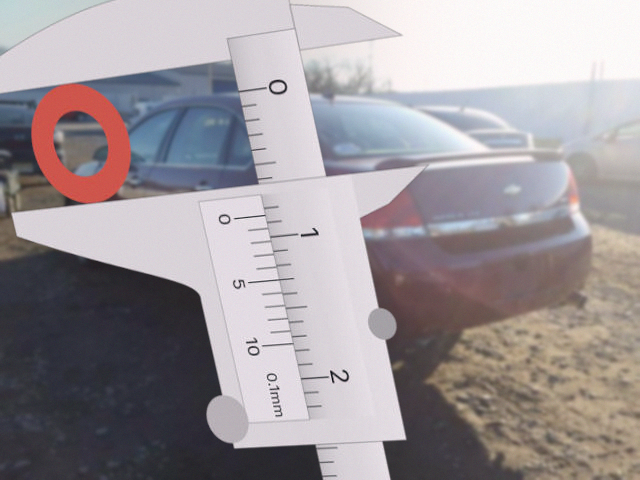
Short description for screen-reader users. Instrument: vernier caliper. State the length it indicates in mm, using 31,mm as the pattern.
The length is 8.5,mm
